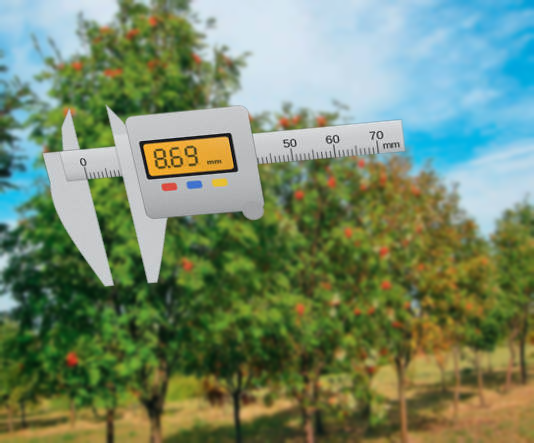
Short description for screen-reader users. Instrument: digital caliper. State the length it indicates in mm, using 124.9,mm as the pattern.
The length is 8.69,mm
